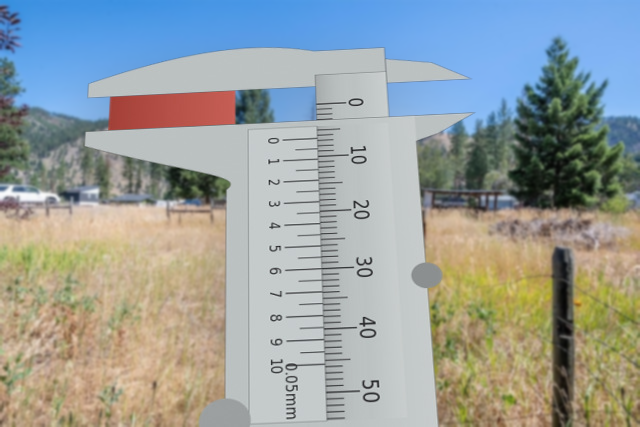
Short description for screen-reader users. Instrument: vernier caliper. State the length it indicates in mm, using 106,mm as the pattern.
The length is 6.6,mm
